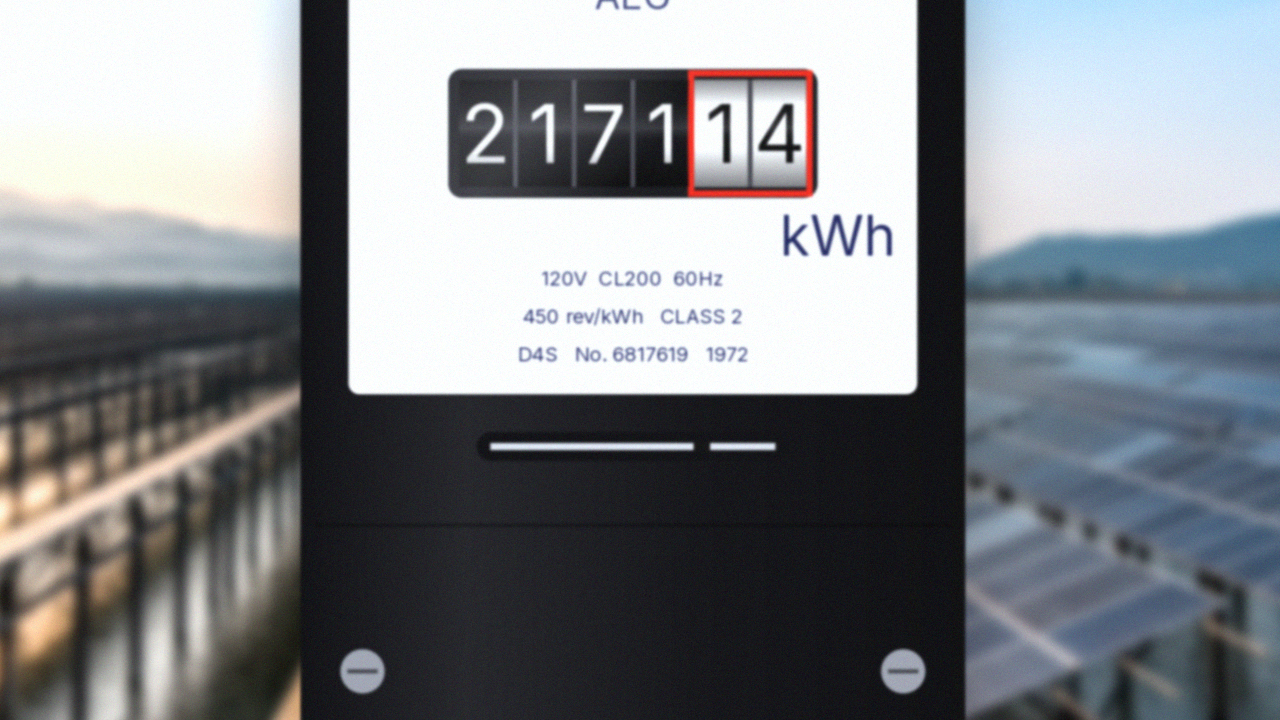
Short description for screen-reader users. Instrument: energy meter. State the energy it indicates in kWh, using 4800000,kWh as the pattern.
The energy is 2171.14,kWh
